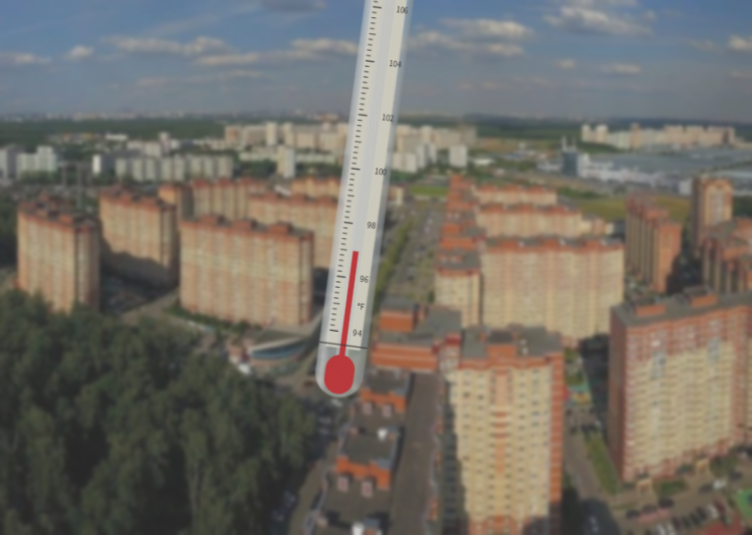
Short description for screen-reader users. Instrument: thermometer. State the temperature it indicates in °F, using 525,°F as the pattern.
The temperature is 97,°F
